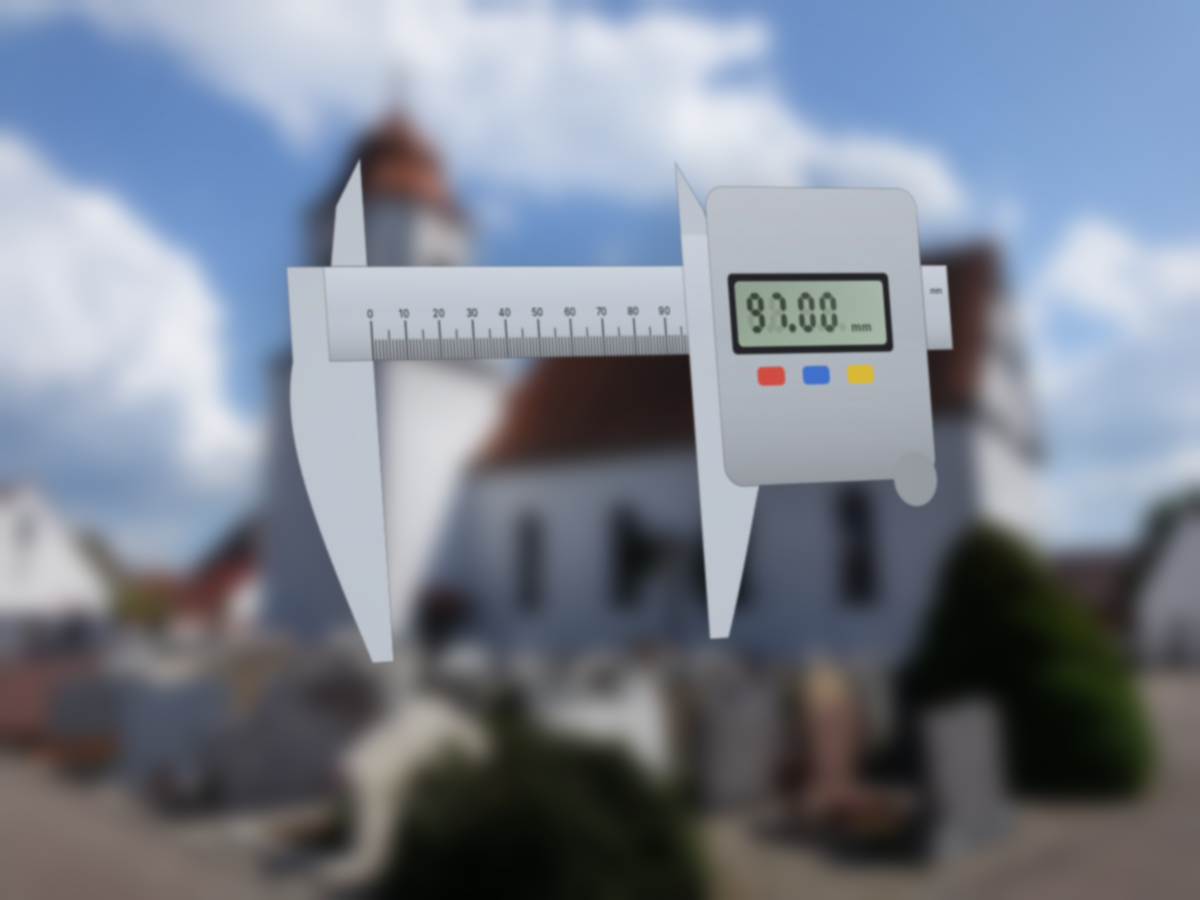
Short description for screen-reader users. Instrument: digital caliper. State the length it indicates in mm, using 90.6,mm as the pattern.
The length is 97.00,mm
